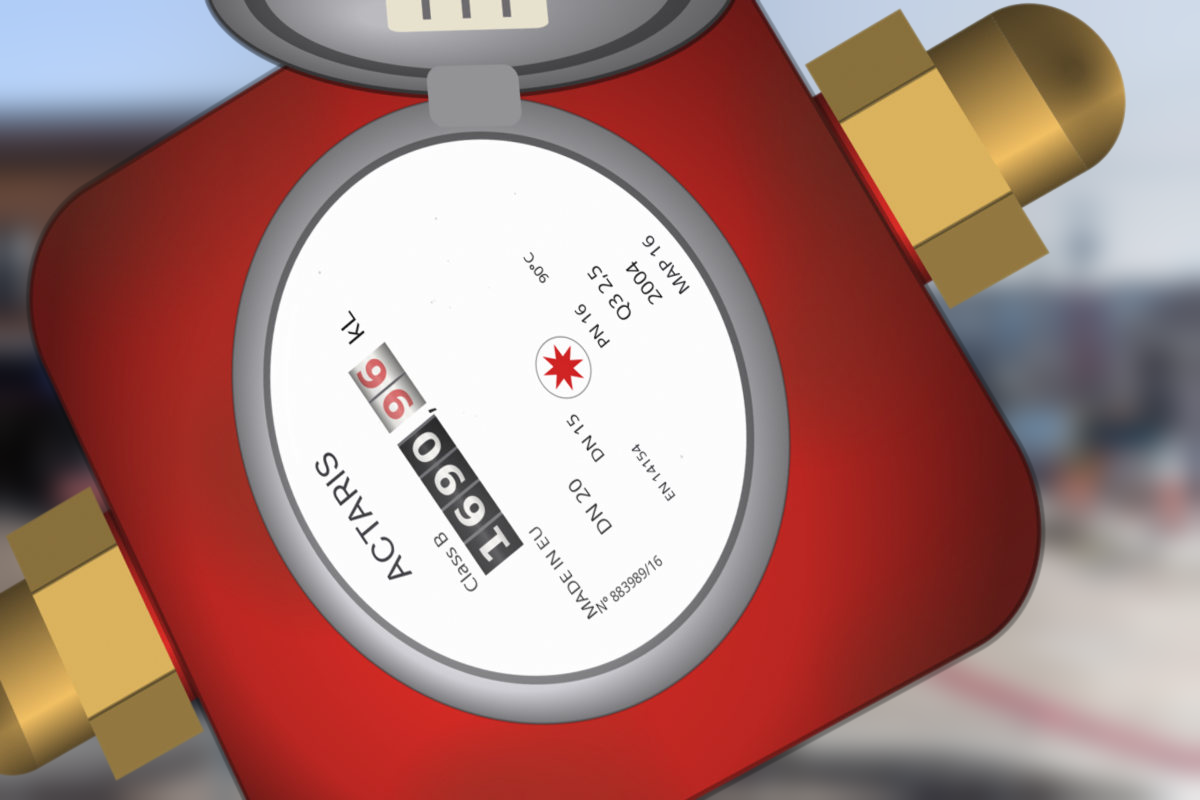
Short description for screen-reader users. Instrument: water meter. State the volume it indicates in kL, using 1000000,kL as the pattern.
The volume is 1690.96,kL
